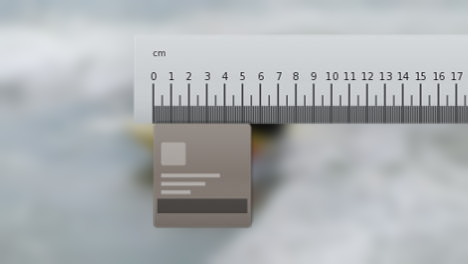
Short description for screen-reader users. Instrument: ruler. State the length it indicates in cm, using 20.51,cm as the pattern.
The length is 5.5,cm
